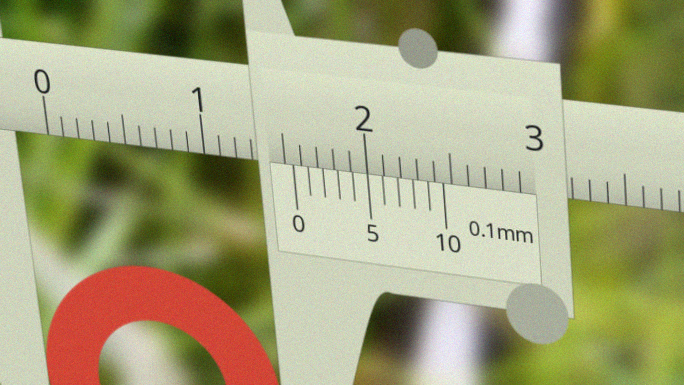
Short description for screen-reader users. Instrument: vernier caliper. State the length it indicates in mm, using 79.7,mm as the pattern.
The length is 15.5,mm
